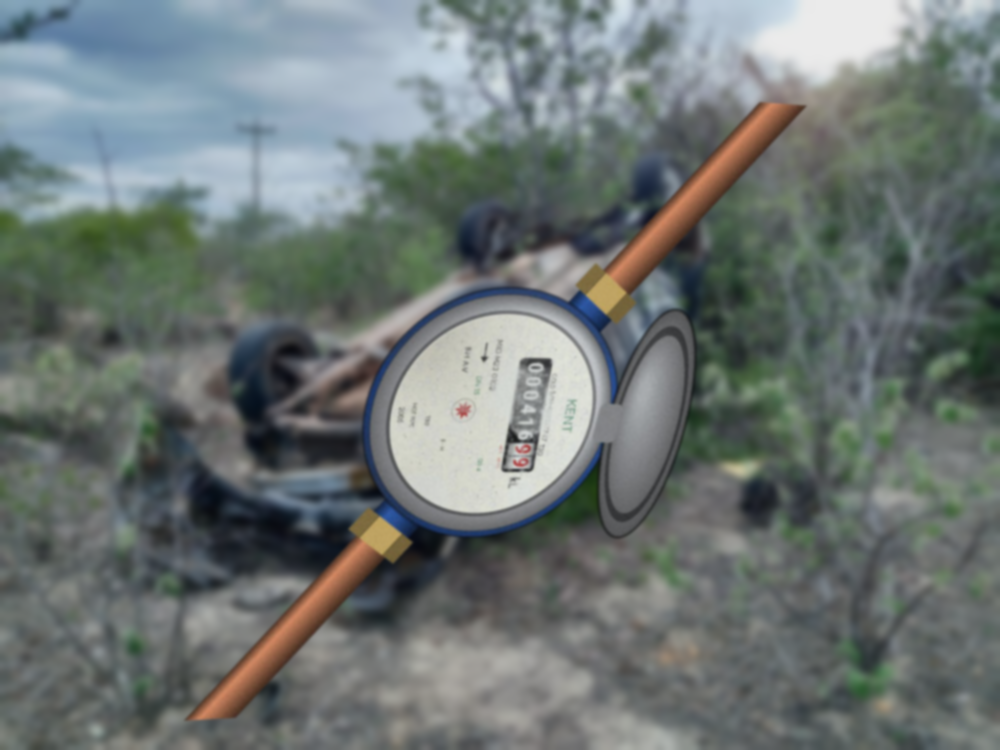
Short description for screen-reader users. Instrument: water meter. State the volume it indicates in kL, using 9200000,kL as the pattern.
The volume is 416.99,kL
